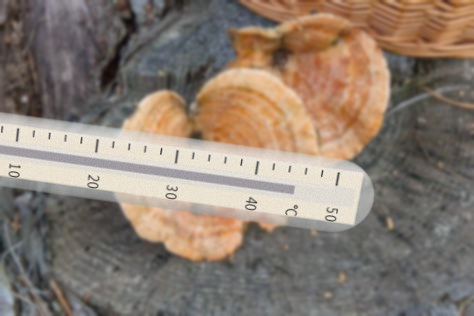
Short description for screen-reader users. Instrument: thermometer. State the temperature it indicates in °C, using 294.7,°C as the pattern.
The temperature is 45,°C
